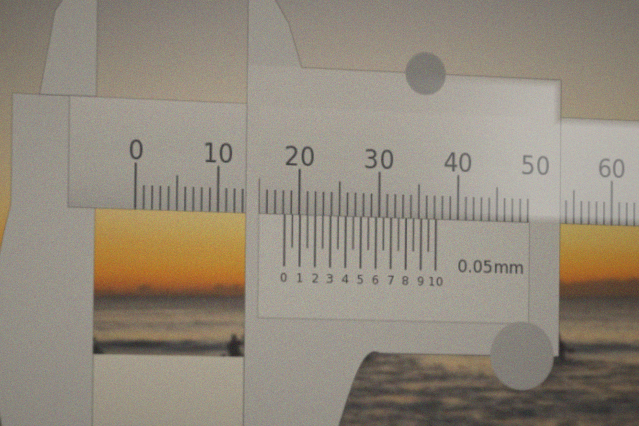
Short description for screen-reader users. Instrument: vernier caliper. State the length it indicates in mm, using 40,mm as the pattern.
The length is 18.2,mm
